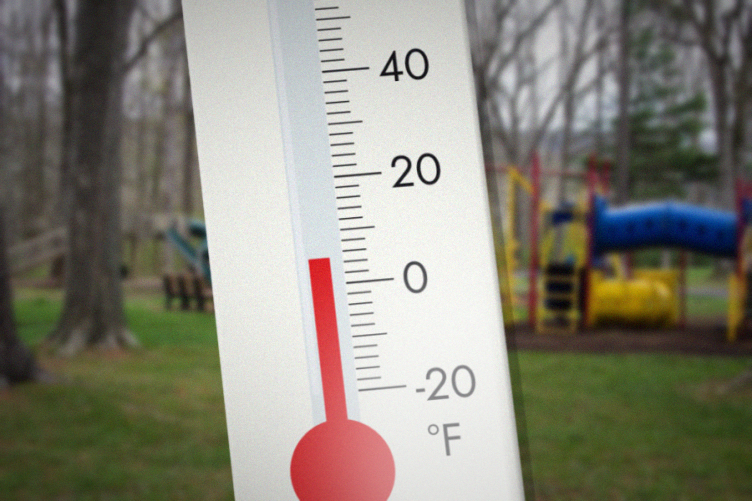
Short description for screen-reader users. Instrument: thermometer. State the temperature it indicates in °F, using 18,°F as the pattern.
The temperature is 5,°F
